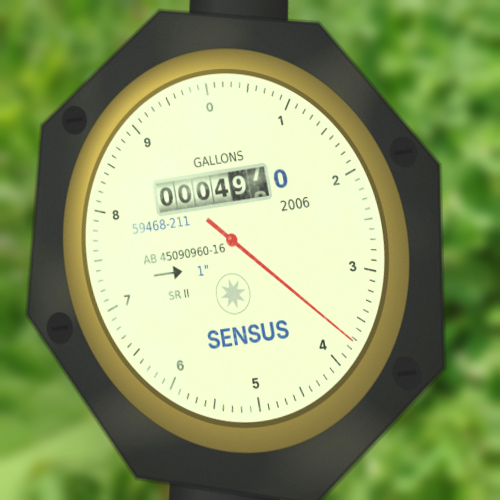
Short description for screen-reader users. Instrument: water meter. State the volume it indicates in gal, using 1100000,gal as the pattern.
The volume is 4973.7,gal
